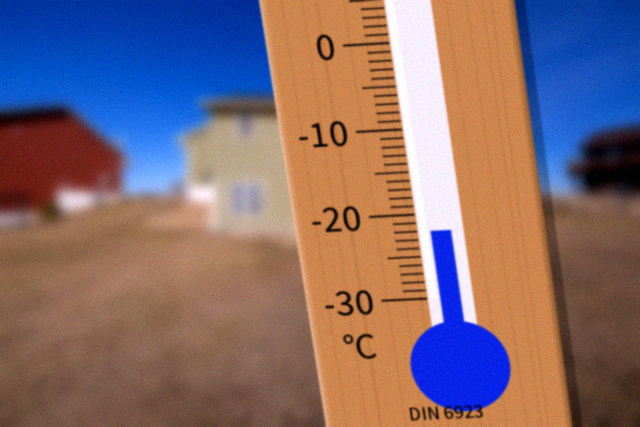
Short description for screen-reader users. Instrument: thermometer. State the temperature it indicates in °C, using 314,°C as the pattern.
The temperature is -22,°C
